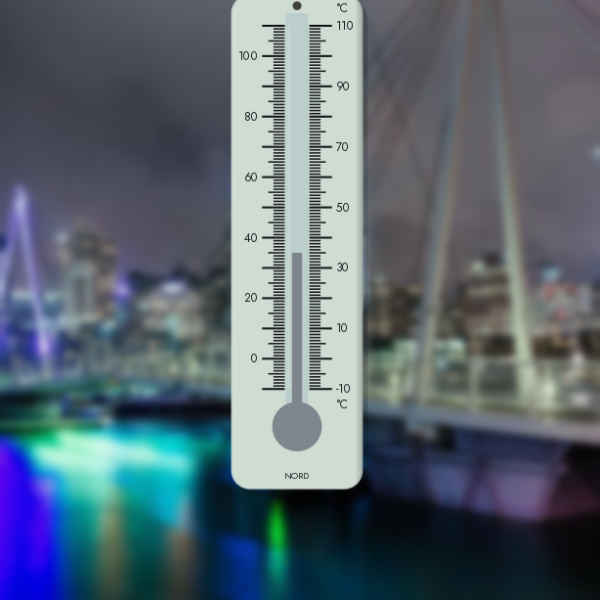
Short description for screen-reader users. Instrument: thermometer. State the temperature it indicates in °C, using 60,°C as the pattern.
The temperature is 35,°C
